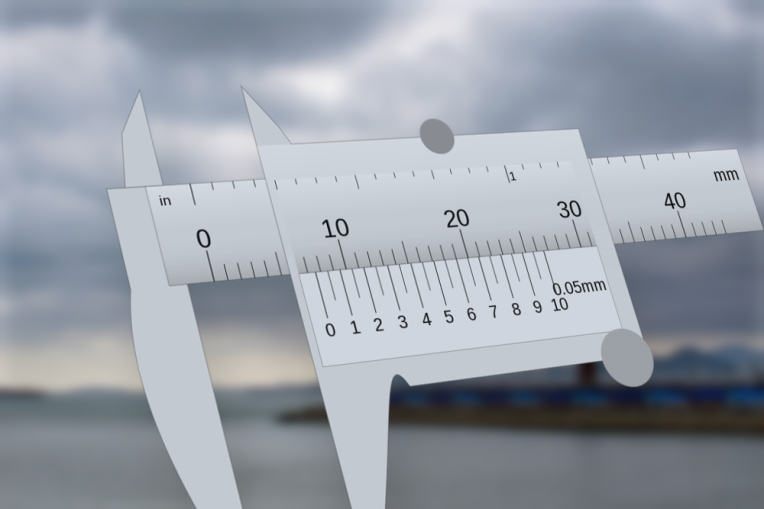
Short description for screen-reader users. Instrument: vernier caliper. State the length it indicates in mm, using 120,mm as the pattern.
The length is 7.6,mm
